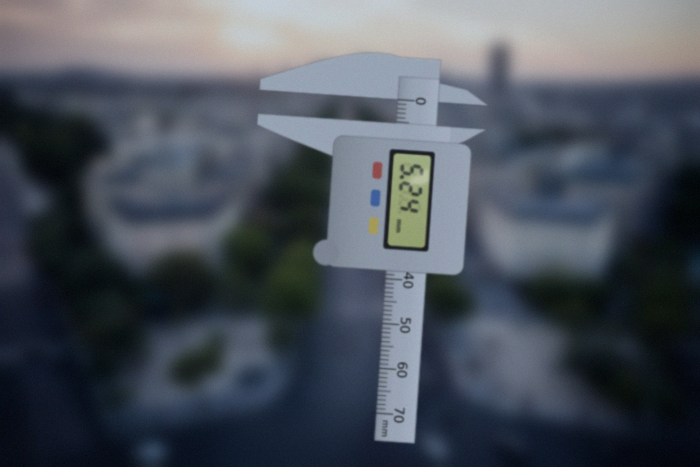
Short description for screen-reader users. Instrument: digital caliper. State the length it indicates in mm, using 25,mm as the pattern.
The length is 5.24,mm
